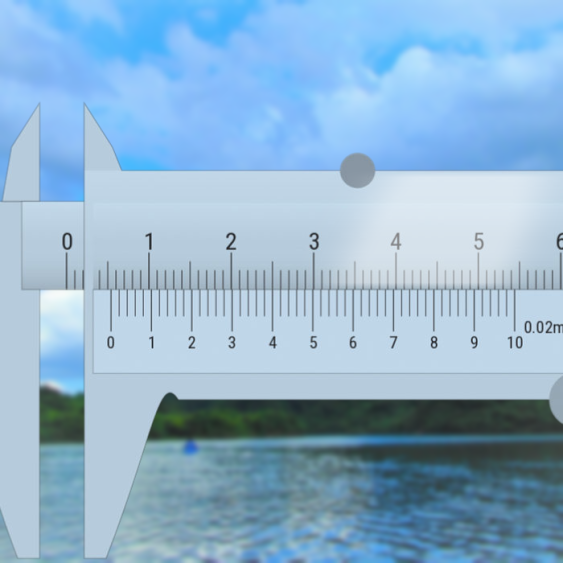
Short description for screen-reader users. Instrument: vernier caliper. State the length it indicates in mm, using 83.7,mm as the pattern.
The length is 5.4,mm
